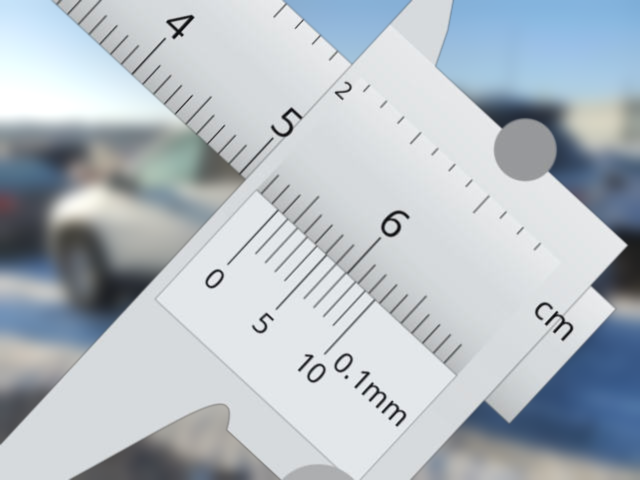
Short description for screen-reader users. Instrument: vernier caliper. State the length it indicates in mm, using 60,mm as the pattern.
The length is 53.6,mm
